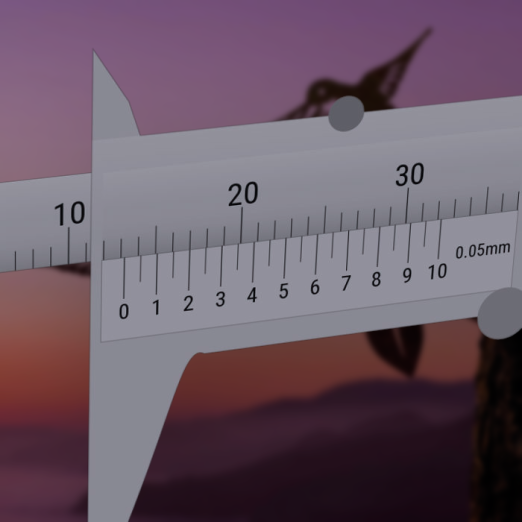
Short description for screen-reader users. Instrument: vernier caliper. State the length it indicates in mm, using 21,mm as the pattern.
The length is 13.2,mm
